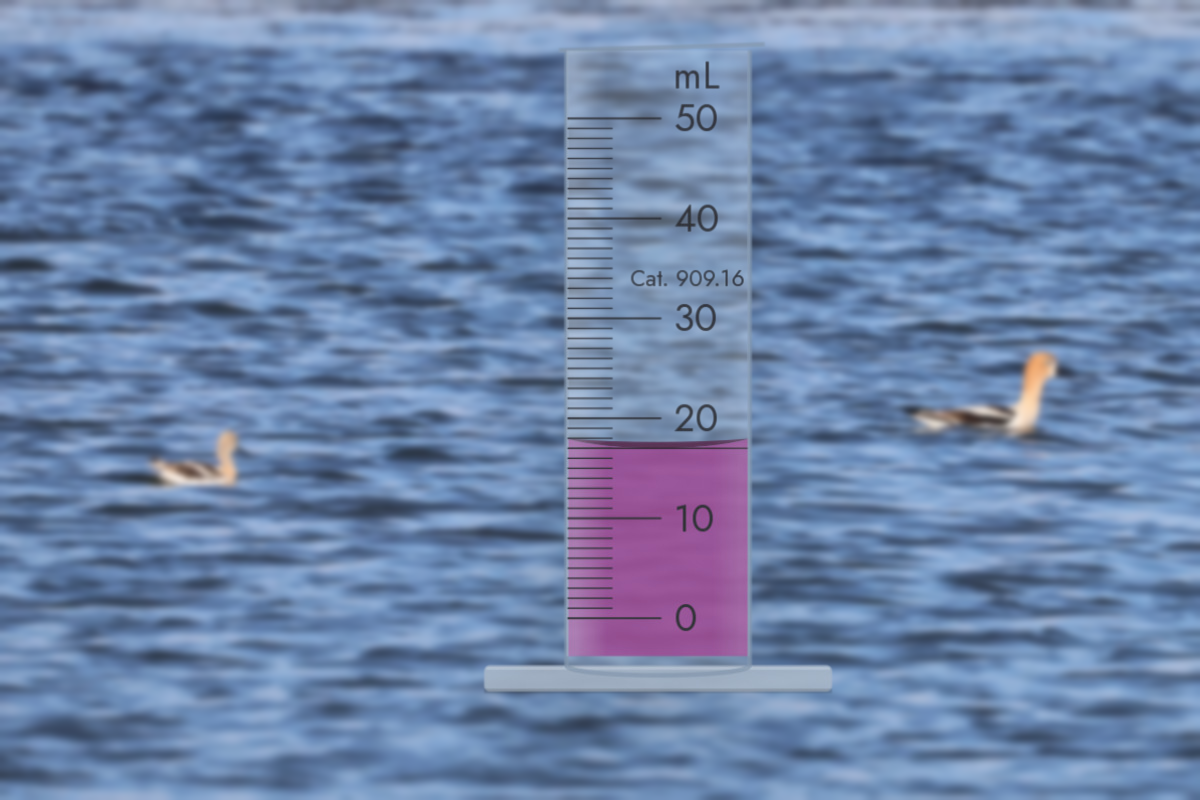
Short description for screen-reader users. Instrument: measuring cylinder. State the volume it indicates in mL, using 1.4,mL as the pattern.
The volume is 17,mL
